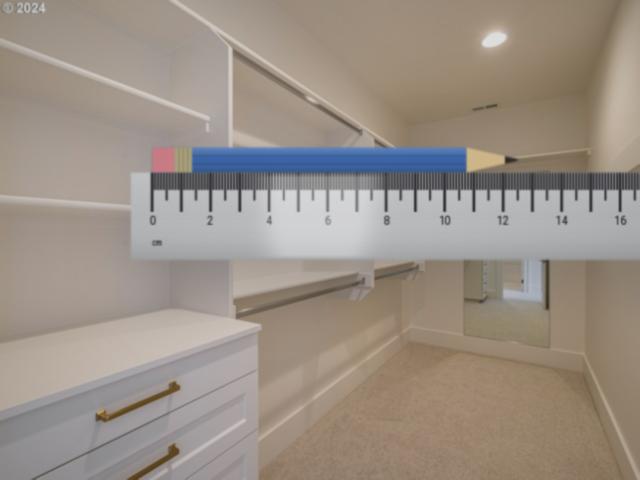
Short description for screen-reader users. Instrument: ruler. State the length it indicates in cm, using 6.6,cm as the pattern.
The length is 12.5,cm
